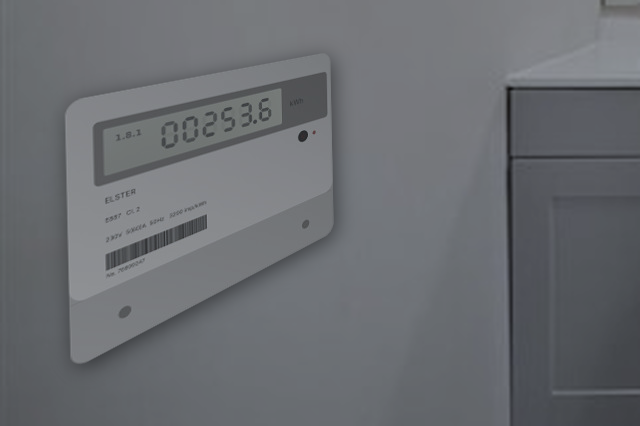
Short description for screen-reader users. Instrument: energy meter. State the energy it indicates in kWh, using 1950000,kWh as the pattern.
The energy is 253.6,kWh
